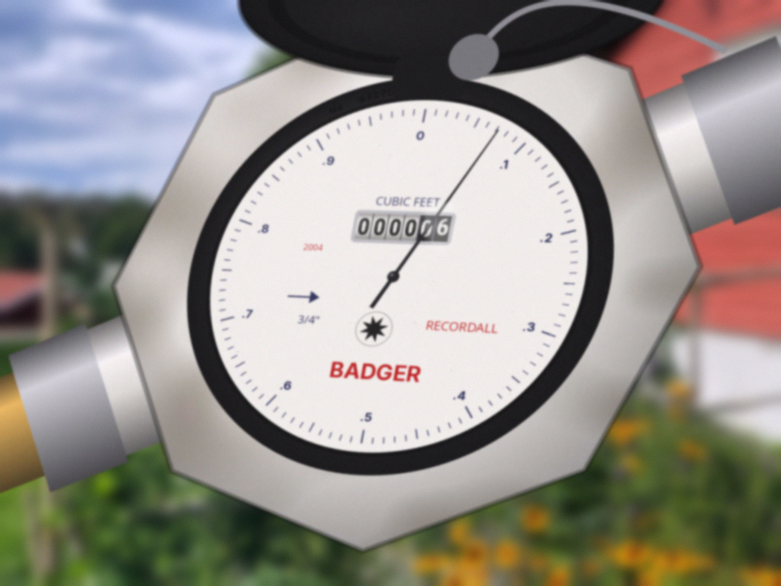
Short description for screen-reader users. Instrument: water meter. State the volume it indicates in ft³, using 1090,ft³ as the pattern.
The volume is 6.07,ft³
